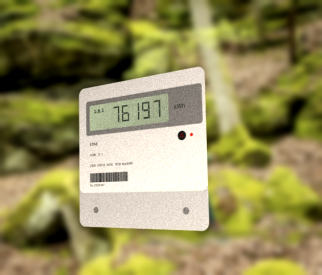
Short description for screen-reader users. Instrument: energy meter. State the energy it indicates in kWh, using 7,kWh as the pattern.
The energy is 76197,kWh
